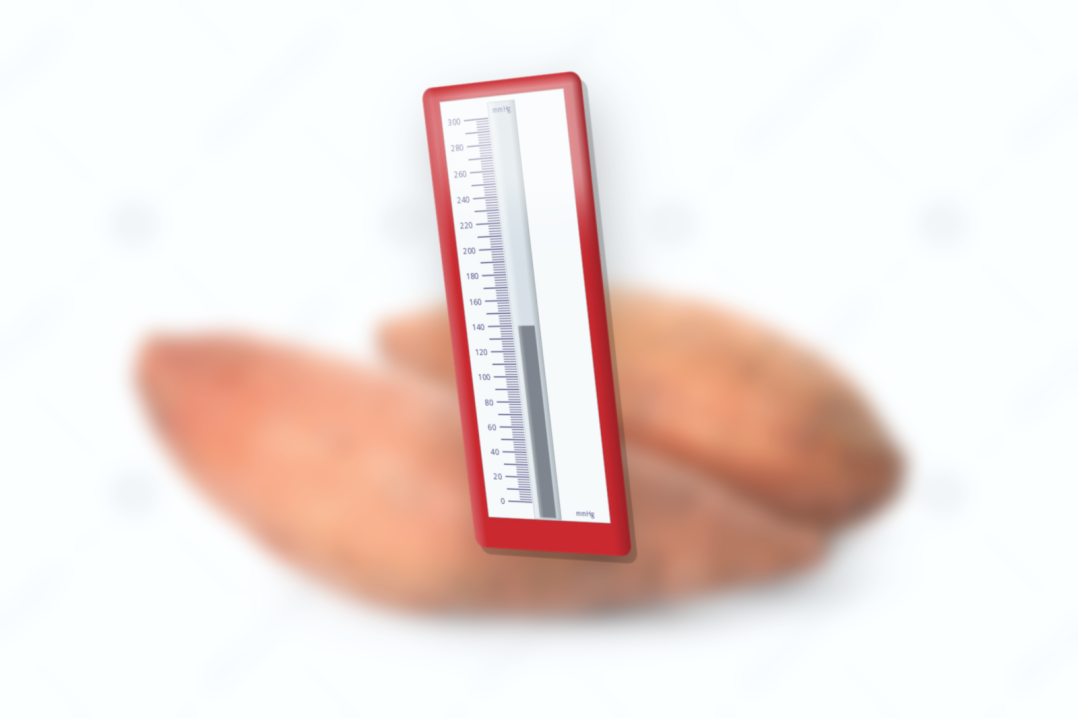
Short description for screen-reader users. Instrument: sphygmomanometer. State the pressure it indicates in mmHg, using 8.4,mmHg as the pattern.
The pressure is 140,mmHg
